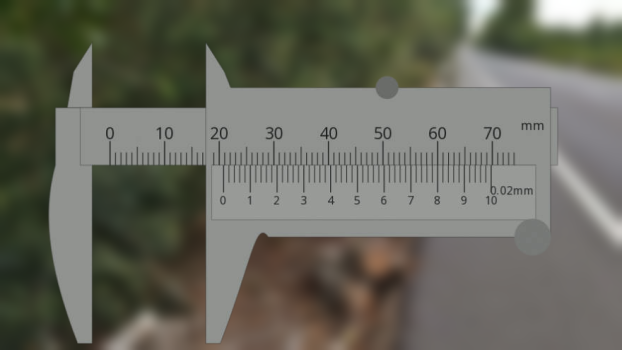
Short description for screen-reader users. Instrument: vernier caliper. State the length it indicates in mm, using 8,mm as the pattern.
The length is 20.8,mm
